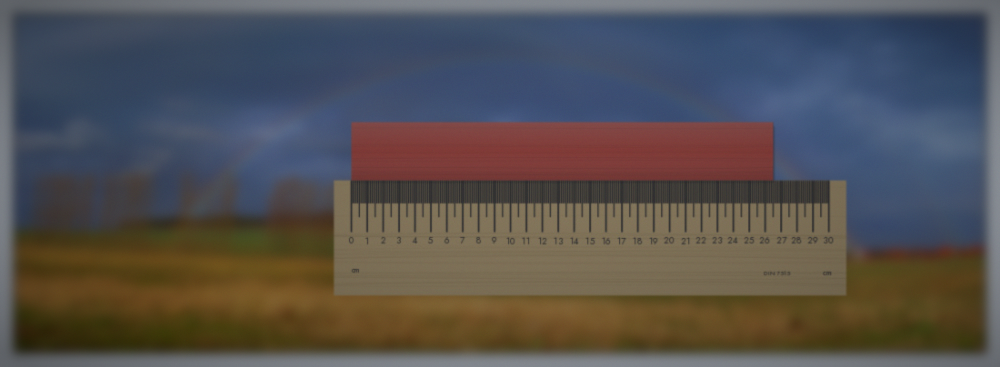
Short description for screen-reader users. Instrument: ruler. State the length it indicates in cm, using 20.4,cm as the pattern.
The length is 26.5,cm
